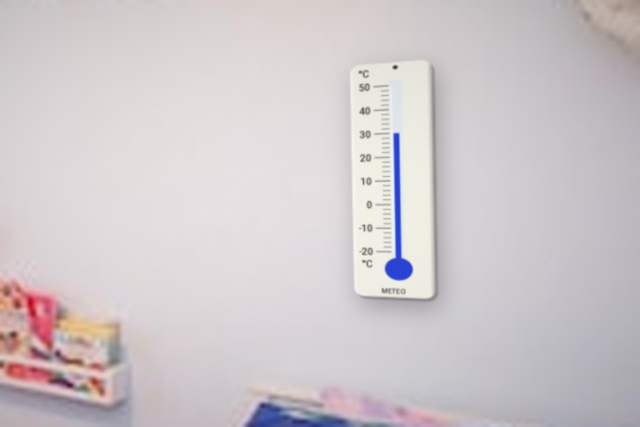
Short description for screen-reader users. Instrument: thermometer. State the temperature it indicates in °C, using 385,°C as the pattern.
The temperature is 30,°C
